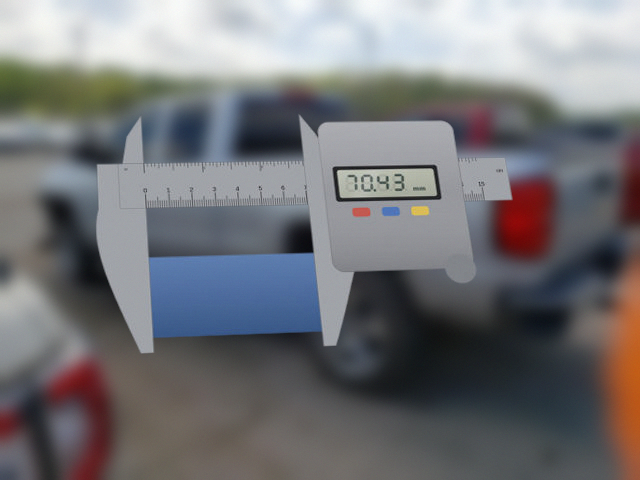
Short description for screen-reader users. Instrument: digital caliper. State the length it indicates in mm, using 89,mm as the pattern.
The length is 70.43,mm
